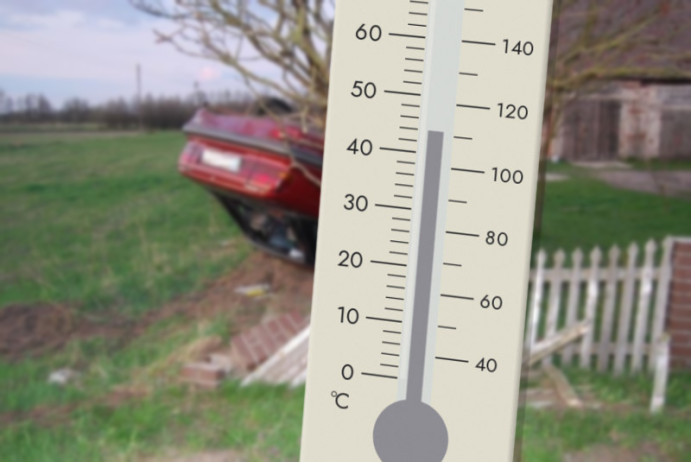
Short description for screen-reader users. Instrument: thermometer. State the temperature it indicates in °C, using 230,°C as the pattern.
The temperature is 44,°C
